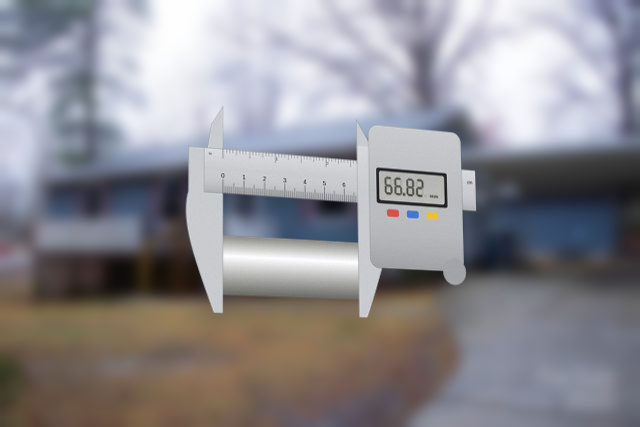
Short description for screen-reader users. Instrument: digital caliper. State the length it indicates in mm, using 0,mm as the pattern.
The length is 66.82,mm
